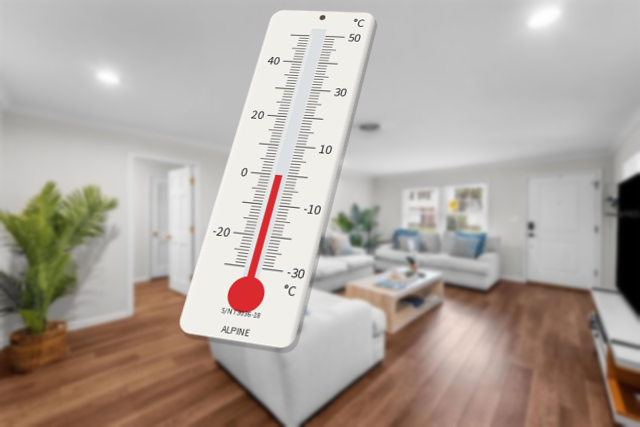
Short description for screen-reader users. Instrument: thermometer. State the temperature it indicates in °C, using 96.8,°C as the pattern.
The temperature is 0,°C
